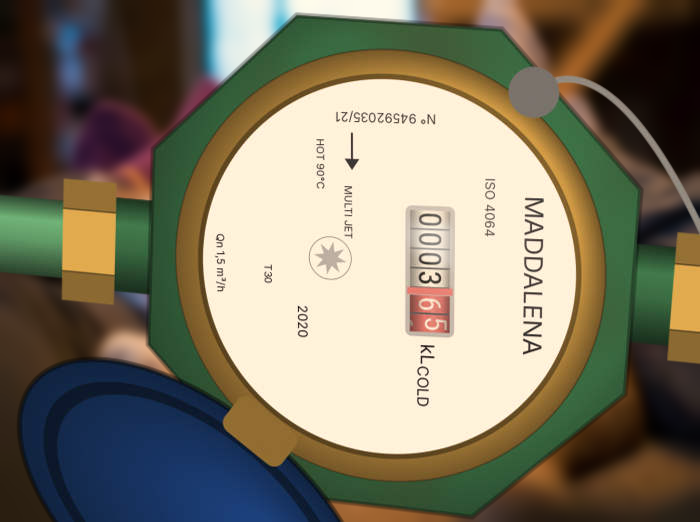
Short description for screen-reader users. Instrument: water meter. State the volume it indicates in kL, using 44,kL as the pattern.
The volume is 3.65,kL
